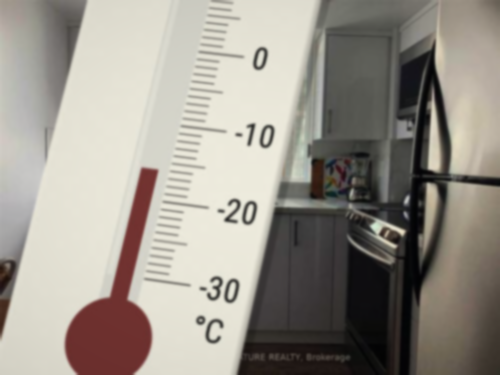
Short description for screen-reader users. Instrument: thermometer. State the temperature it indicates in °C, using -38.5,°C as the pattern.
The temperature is -16,°C
